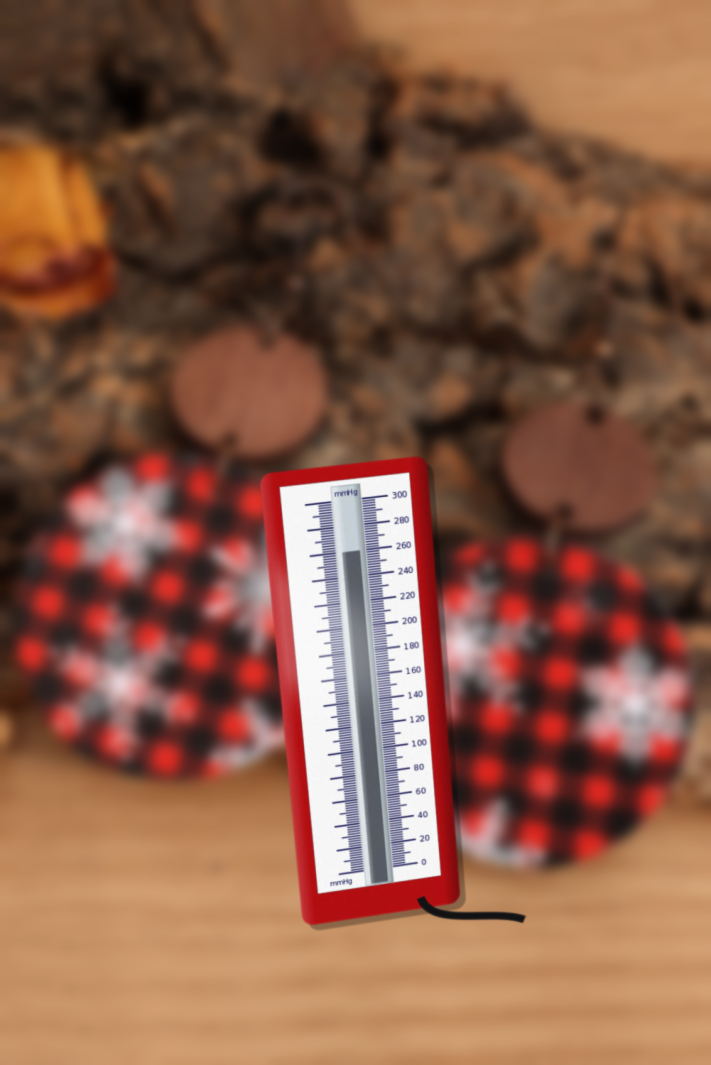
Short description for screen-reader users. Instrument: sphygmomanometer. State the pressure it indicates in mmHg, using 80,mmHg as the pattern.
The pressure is 260,mmHg
